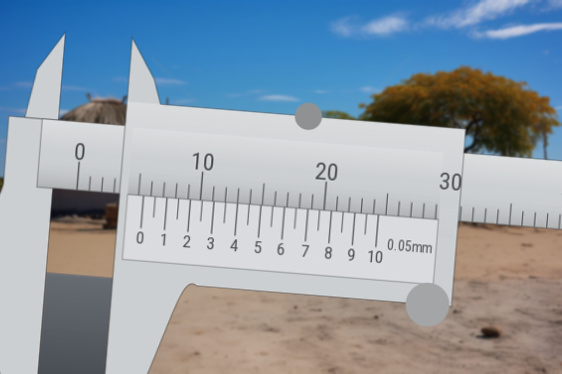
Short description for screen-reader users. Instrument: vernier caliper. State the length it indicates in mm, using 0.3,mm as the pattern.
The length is 5.4,mm
